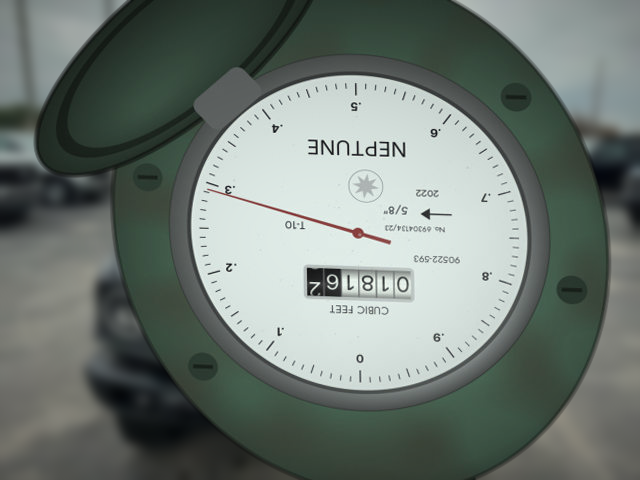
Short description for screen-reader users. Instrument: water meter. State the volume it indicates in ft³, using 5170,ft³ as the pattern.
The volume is 18162.29,ft³
